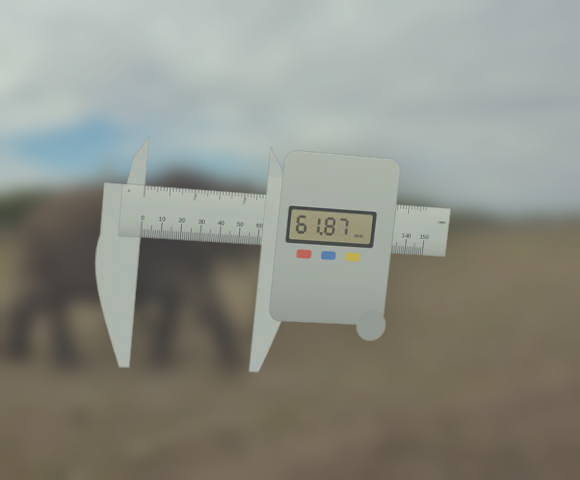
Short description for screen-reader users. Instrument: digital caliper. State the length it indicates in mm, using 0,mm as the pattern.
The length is 61.87,mm
